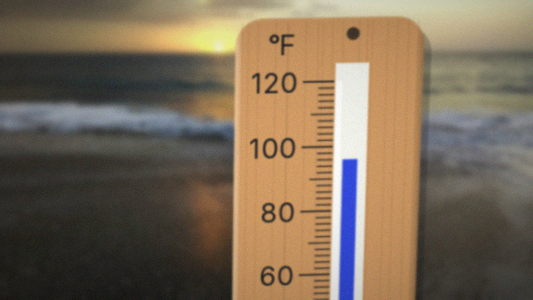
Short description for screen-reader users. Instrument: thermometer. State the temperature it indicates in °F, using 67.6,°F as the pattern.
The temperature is 96,°F
